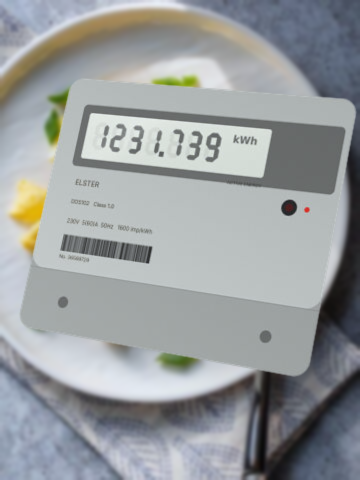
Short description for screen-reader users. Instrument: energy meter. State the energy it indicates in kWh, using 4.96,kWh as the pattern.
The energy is 1231.739,kWh
